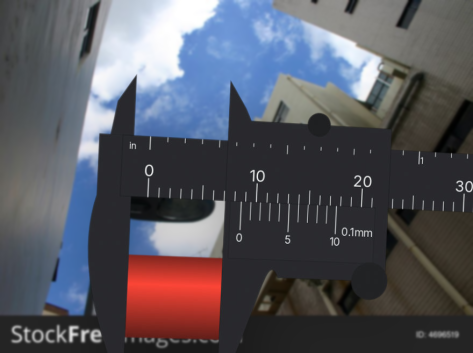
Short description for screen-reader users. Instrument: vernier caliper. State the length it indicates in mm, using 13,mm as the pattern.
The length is 8.6,mm
